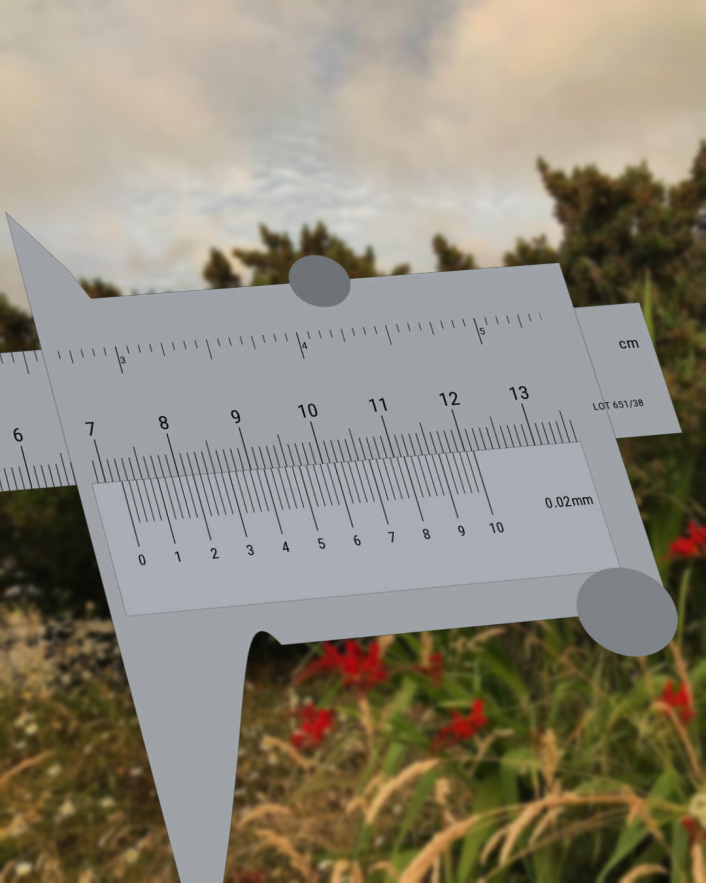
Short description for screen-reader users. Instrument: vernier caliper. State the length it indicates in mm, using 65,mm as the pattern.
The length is 72.2,mm
